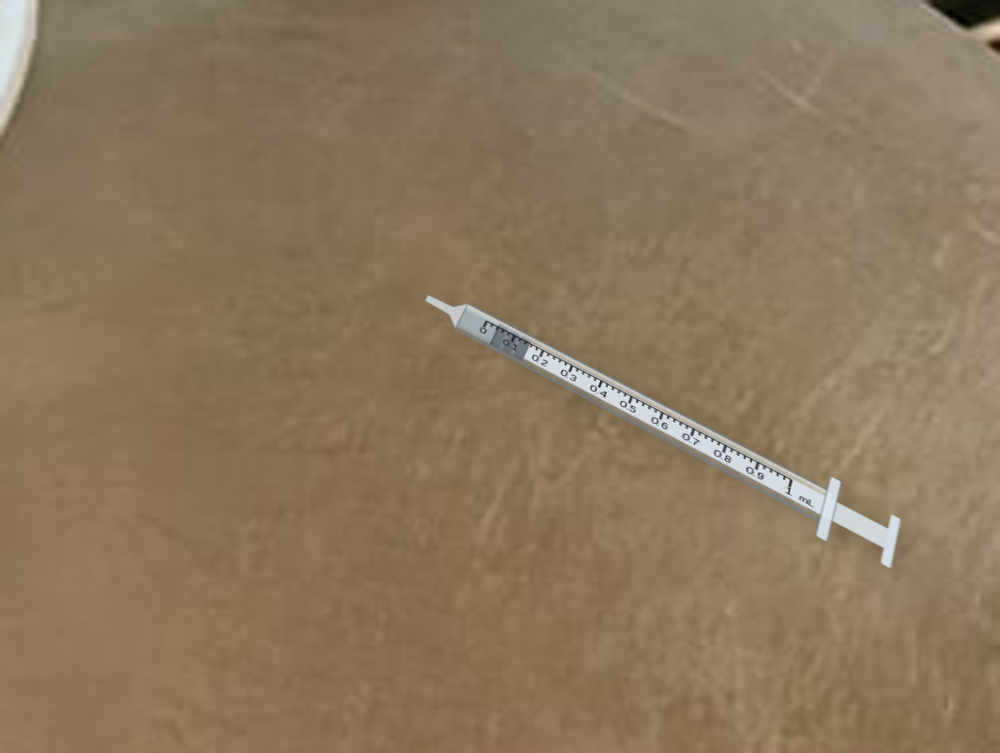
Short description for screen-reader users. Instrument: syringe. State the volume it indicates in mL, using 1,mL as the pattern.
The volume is 0.04,mL
